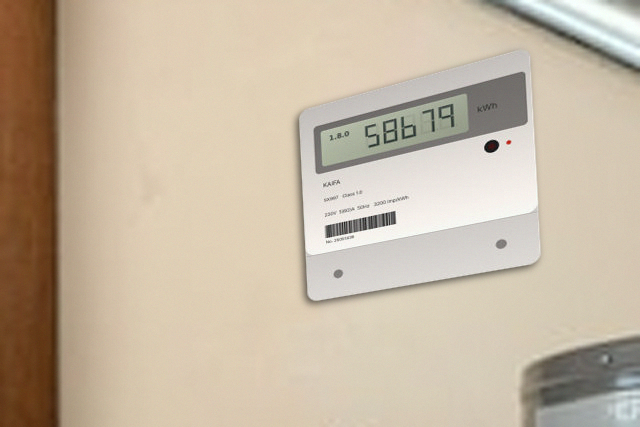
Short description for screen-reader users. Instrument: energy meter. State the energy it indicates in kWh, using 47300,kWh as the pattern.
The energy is 58679,kWh
